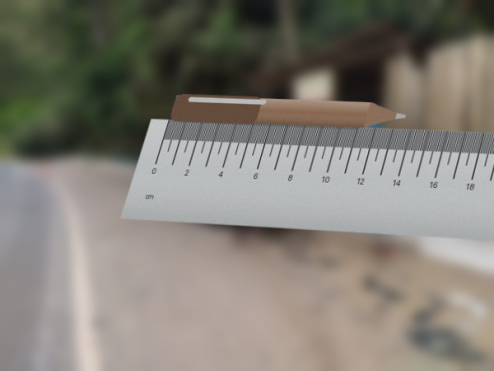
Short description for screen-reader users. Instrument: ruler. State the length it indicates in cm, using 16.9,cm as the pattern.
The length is 13.5,cm
